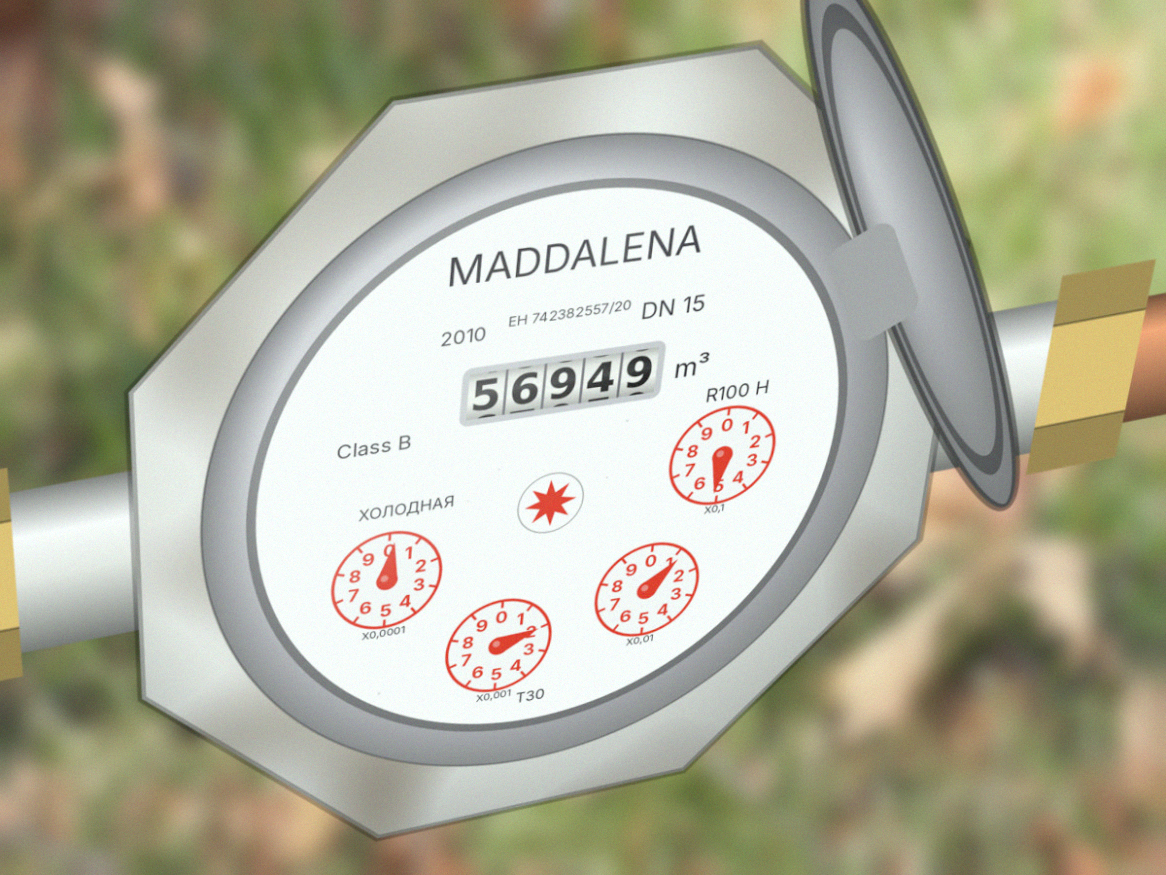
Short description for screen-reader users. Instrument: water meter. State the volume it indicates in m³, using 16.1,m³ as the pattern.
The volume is 56949.5120,m³
